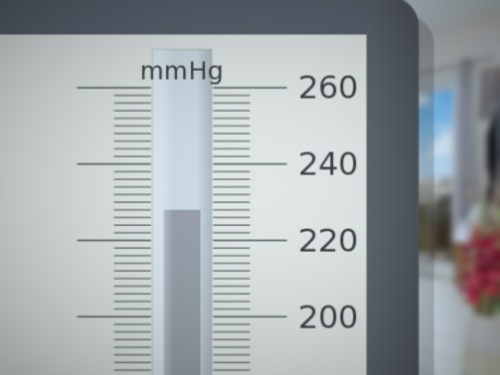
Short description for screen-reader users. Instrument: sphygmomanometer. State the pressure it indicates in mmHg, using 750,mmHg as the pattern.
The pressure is 228,mmHg
